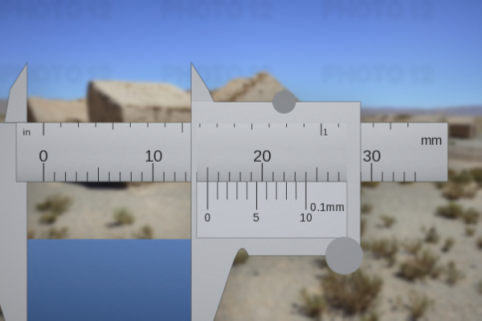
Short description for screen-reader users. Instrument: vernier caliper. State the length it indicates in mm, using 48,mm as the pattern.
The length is 15.0,mm
